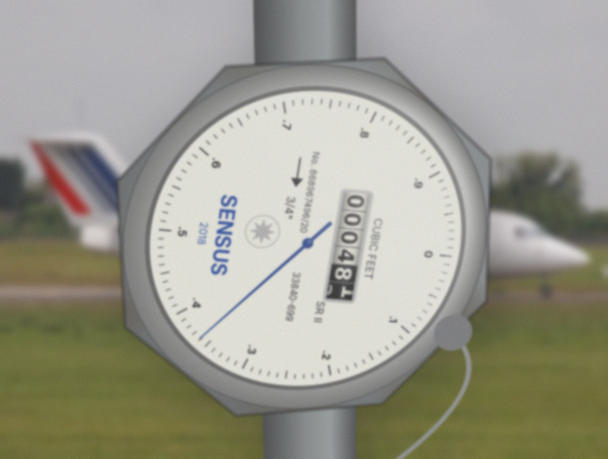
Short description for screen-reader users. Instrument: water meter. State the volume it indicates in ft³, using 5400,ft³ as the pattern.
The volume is 481.36,ft³
